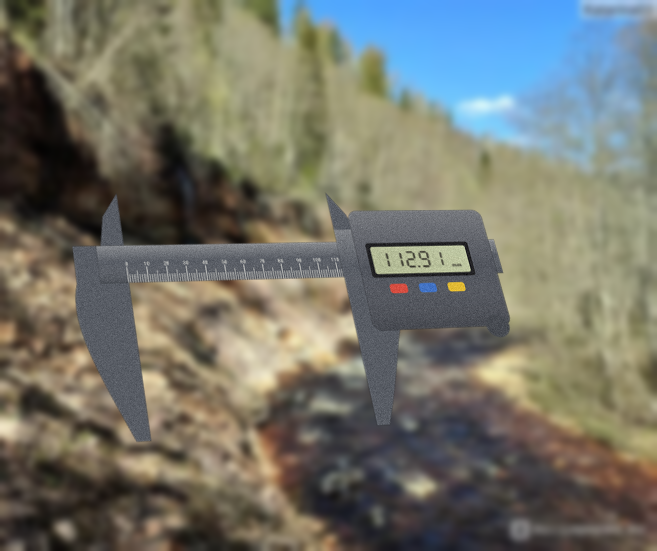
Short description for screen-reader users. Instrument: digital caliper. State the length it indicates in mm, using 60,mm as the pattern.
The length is 112.91,mm
